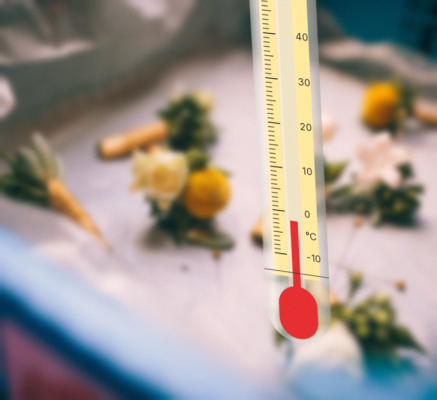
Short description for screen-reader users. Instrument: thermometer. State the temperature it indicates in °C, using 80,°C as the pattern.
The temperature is -2,°C
